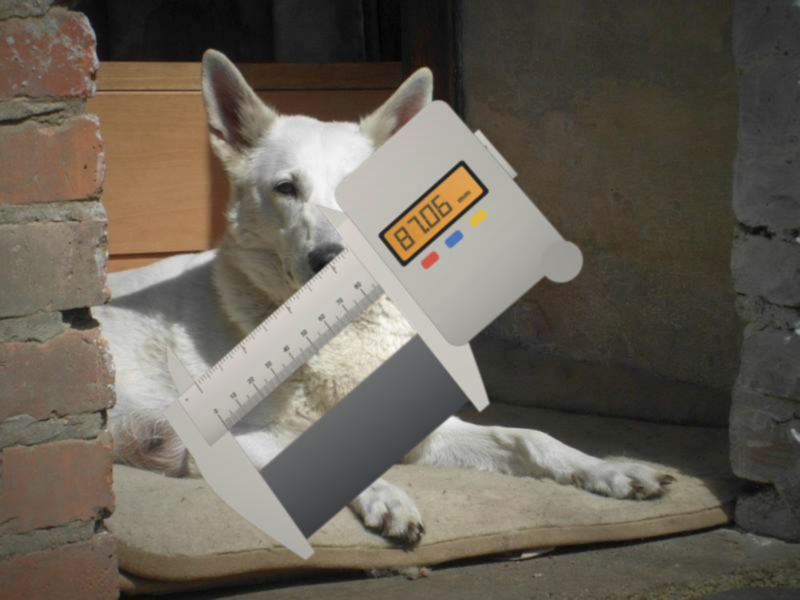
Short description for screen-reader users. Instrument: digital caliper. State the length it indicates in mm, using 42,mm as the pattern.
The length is 87.06,mm
